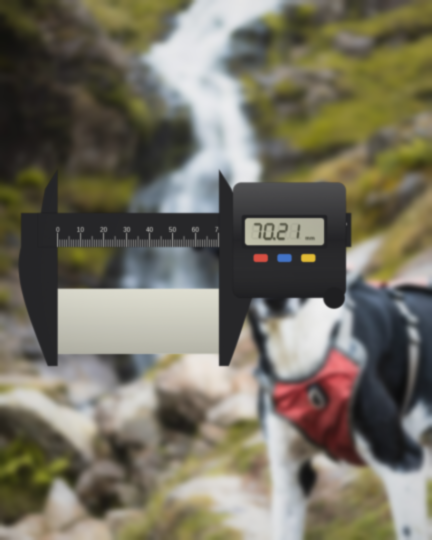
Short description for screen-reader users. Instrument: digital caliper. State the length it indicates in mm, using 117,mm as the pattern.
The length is 70.21,mm
